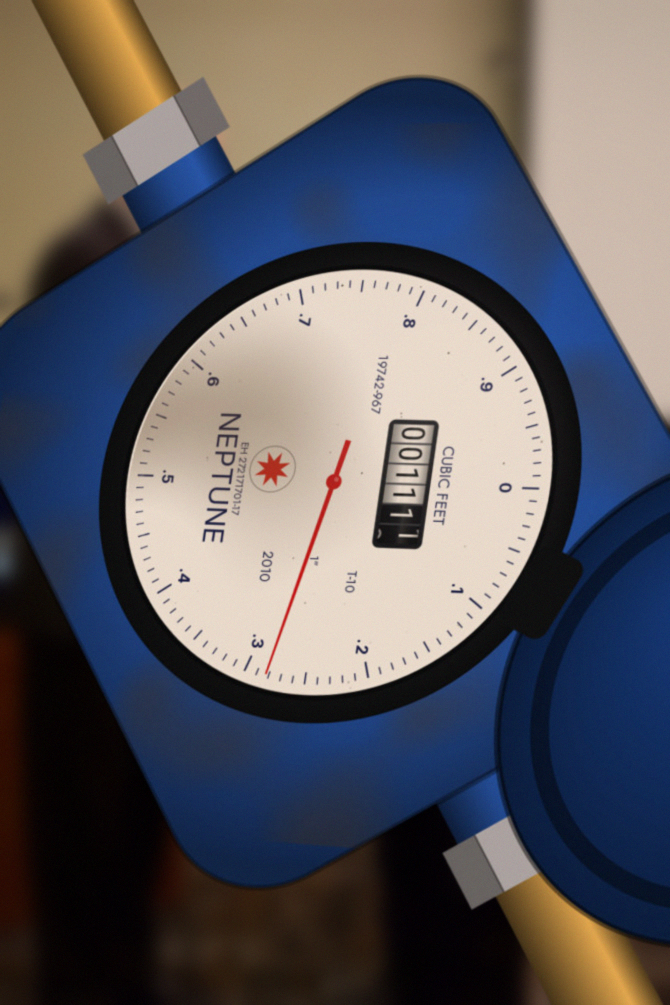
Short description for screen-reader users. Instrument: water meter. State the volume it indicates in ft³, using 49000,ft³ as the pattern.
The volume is 1111.28,ft³
